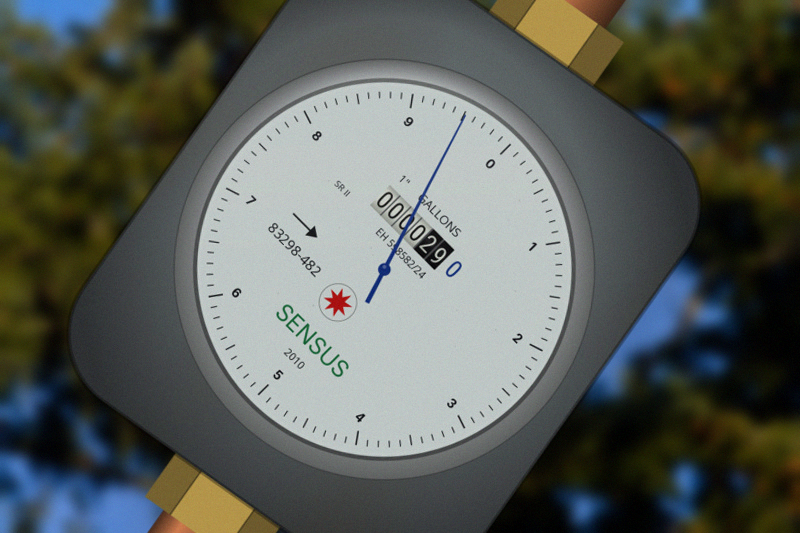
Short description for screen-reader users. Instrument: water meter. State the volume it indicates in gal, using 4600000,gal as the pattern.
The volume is 289.5,gal
